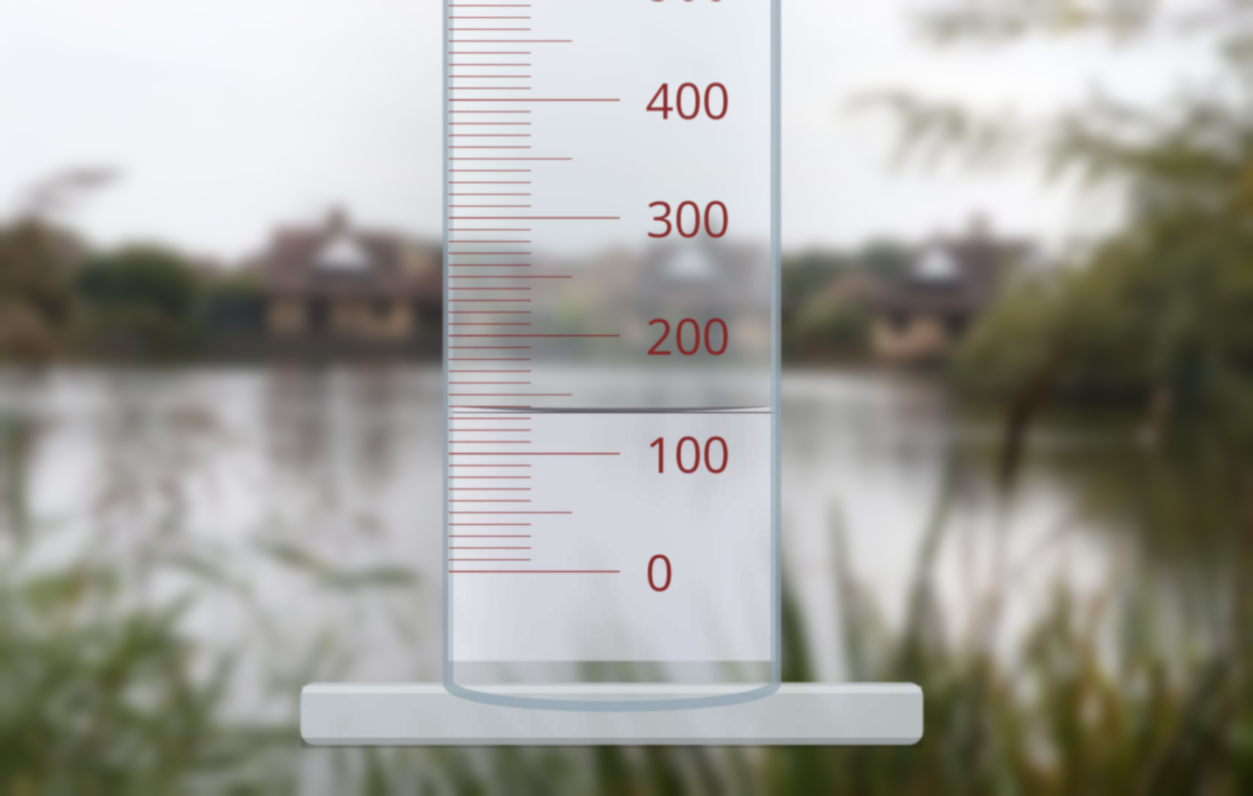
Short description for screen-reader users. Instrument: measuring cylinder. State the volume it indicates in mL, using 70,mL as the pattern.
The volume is 135,mL
